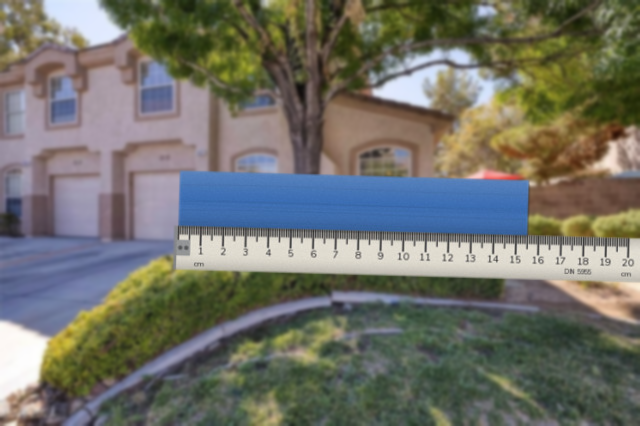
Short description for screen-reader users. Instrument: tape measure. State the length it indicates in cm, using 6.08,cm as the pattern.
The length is 15.5,cm
